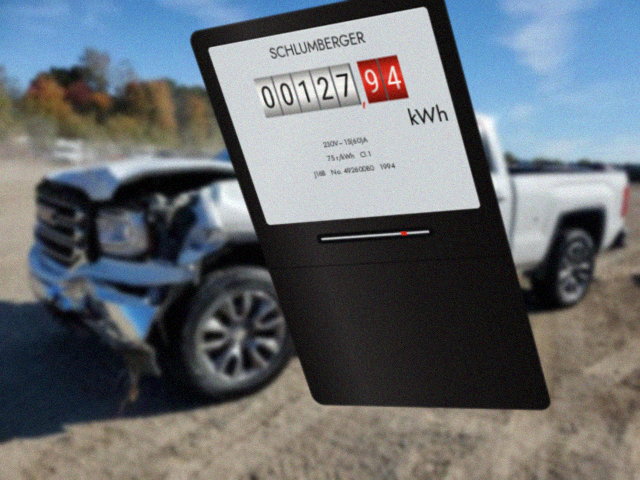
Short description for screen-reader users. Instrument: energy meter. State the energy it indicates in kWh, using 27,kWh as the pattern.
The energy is 127.94,kWh
